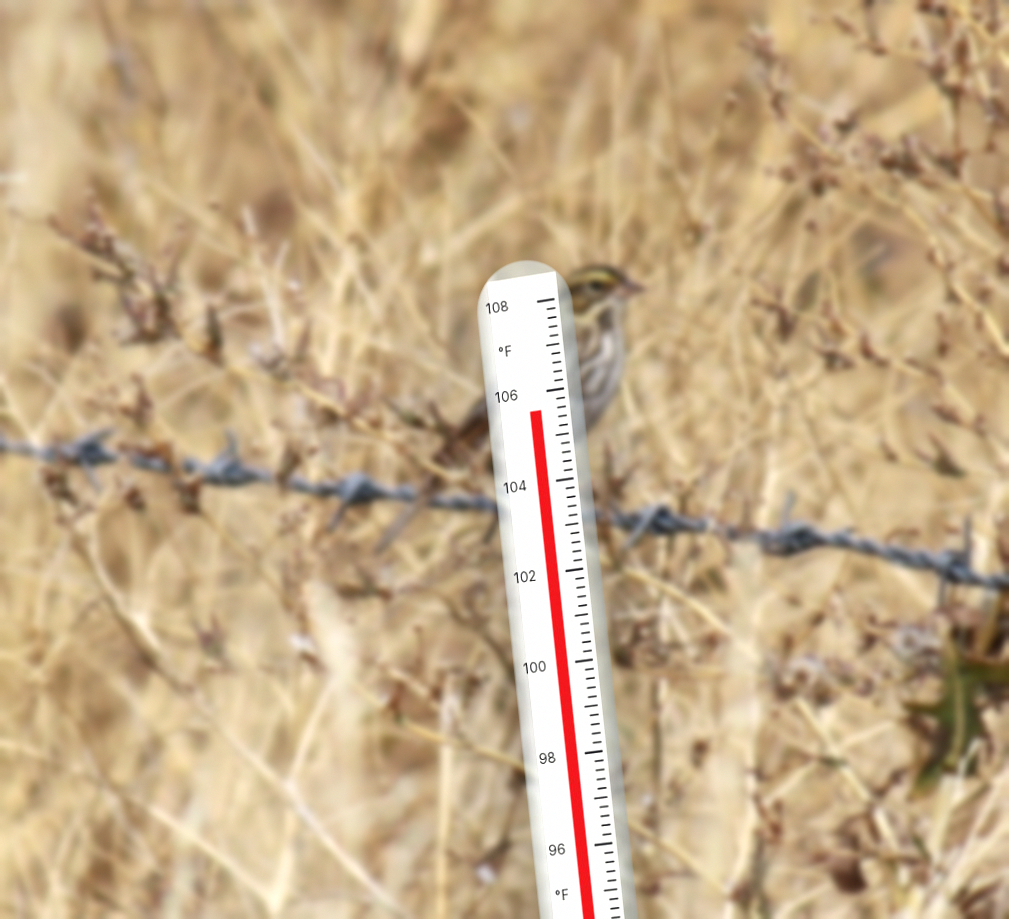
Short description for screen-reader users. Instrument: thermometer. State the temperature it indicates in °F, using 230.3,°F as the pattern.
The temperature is 105.6,°F
